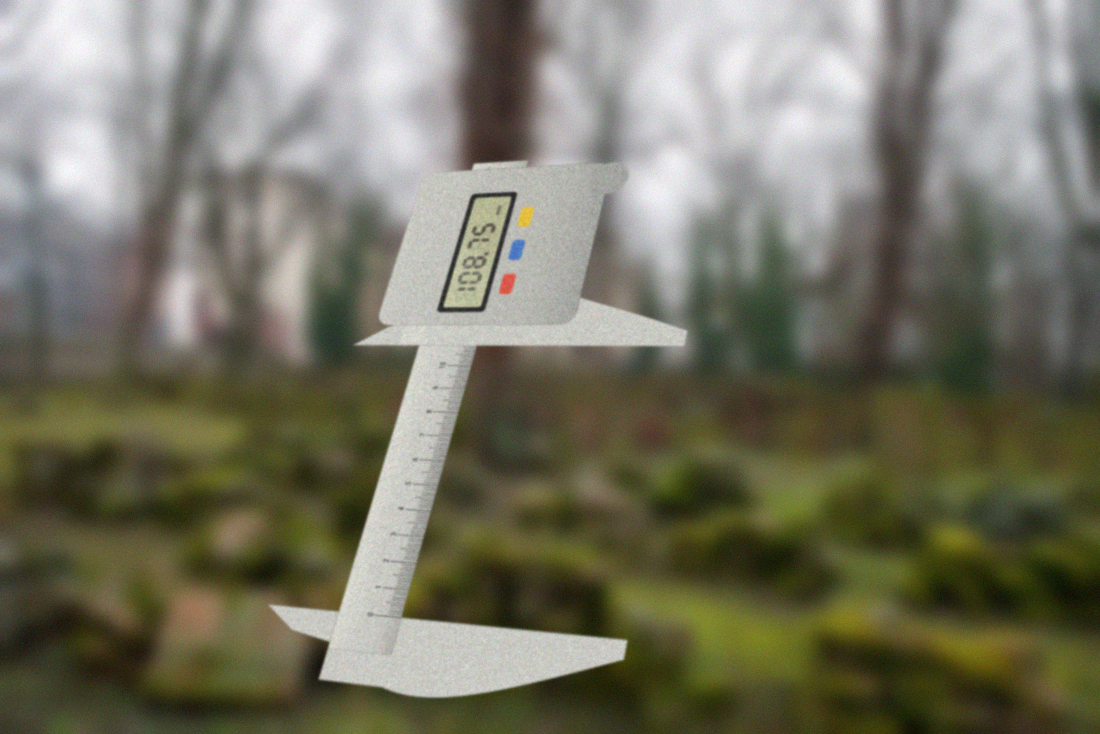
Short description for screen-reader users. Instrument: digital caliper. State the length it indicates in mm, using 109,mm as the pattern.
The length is 108.75,mm
